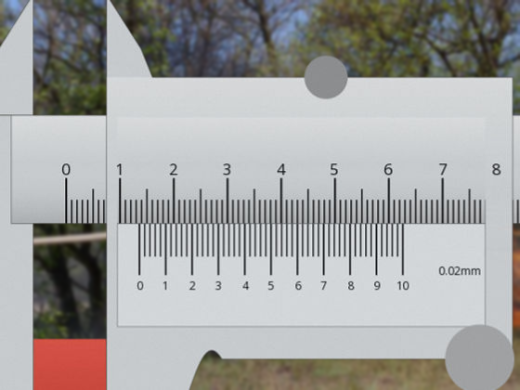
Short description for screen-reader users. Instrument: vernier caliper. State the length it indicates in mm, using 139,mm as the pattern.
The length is 13.6,mm
